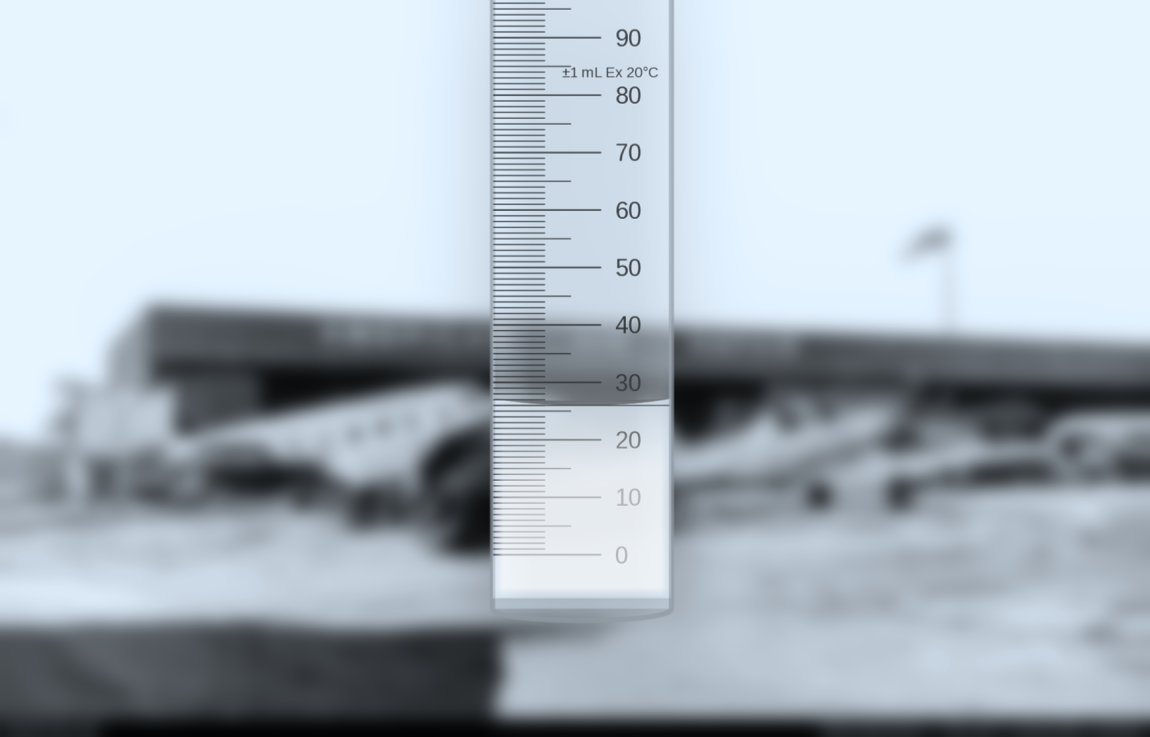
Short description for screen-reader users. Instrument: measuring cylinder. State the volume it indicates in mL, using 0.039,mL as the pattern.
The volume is 26,mL
